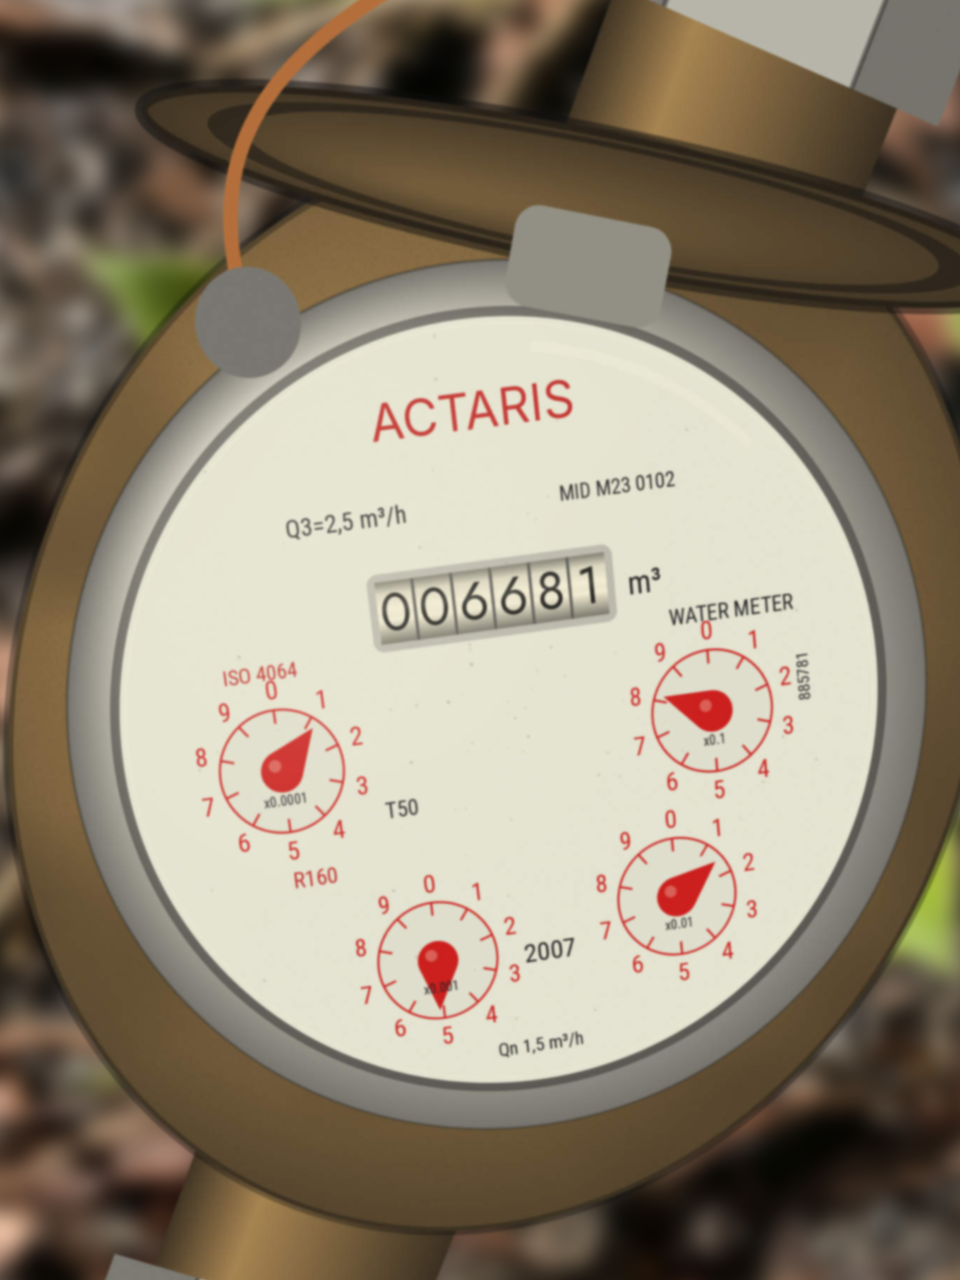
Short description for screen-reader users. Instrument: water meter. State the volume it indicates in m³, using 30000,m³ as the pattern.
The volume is 6681.8151,m³
